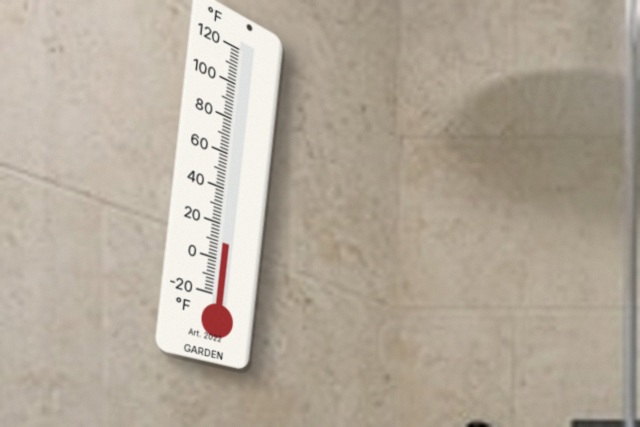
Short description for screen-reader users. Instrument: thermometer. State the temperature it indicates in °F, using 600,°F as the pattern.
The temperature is 10,°F
